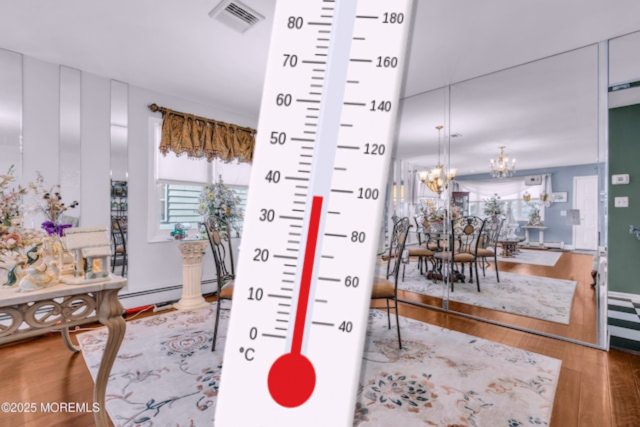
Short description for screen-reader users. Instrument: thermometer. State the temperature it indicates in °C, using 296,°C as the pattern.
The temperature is 36,°C
